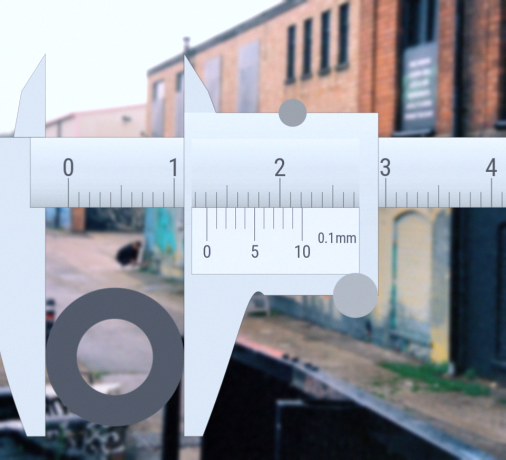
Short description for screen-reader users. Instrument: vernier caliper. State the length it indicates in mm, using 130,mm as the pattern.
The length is 13.1,mm
